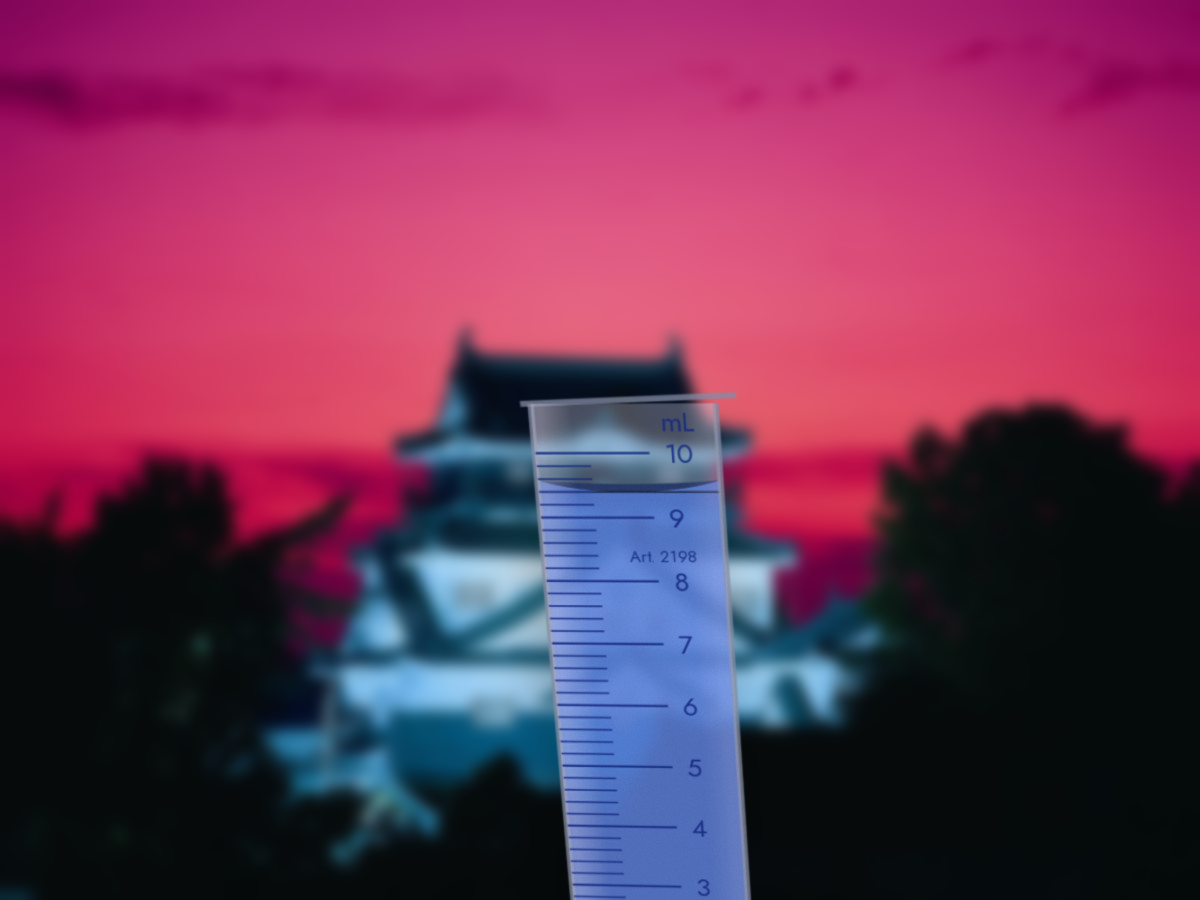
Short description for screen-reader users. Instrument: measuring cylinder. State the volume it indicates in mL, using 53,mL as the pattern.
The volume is 9.4,mL
